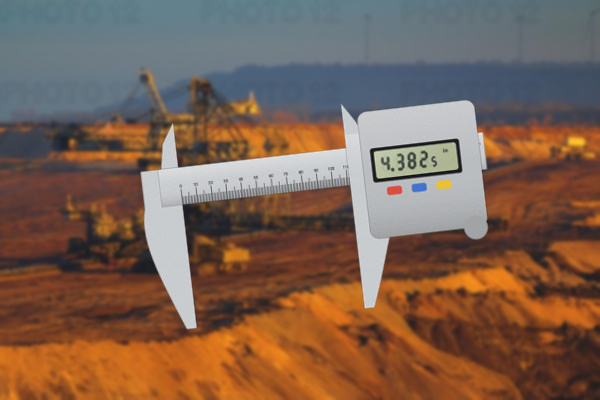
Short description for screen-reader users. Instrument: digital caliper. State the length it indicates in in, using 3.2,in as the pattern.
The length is 4.3825,in
